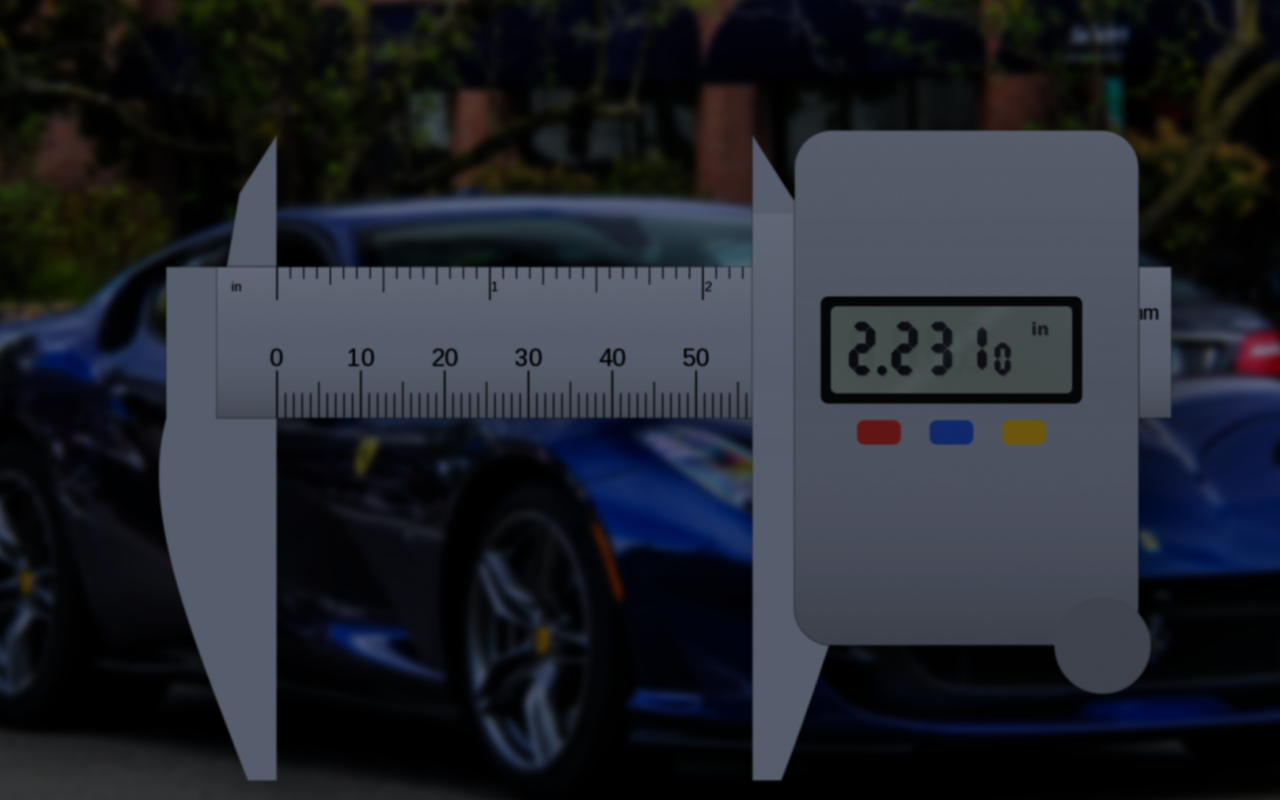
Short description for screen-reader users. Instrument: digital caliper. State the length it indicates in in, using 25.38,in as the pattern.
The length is 2.2310,in
